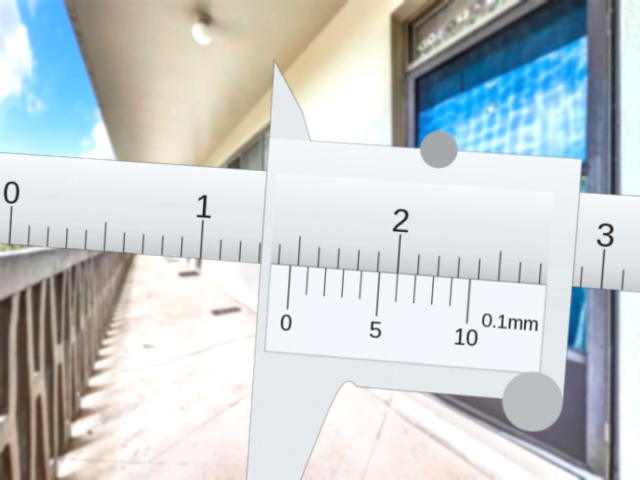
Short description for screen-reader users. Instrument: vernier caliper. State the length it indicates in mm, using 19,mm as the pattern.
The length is 14.6,mm
